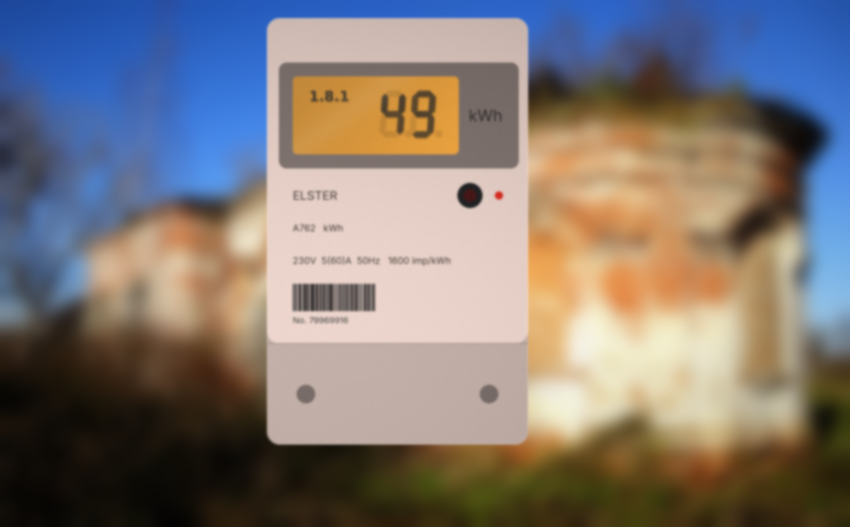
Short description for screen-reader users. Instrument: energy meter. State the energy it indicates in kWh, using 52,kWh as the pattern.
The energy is 49,kWh
